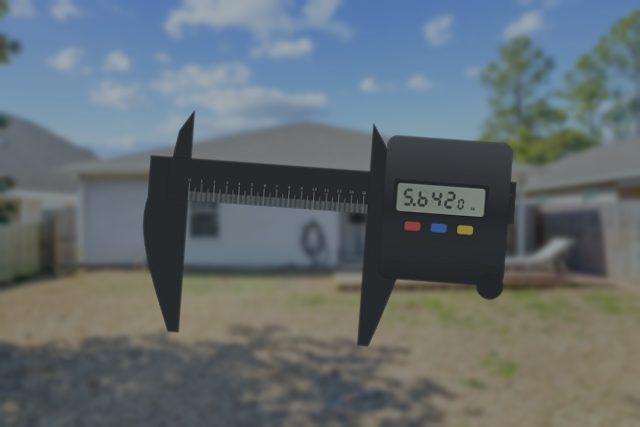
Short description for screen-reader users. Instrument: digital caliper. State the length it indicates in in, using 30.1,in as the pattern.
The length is 5.6420,in
